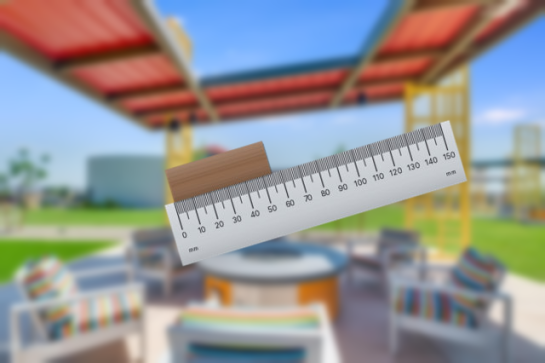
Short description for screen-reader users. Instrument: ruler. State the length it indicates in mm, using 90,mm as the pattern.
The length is 55,mm
